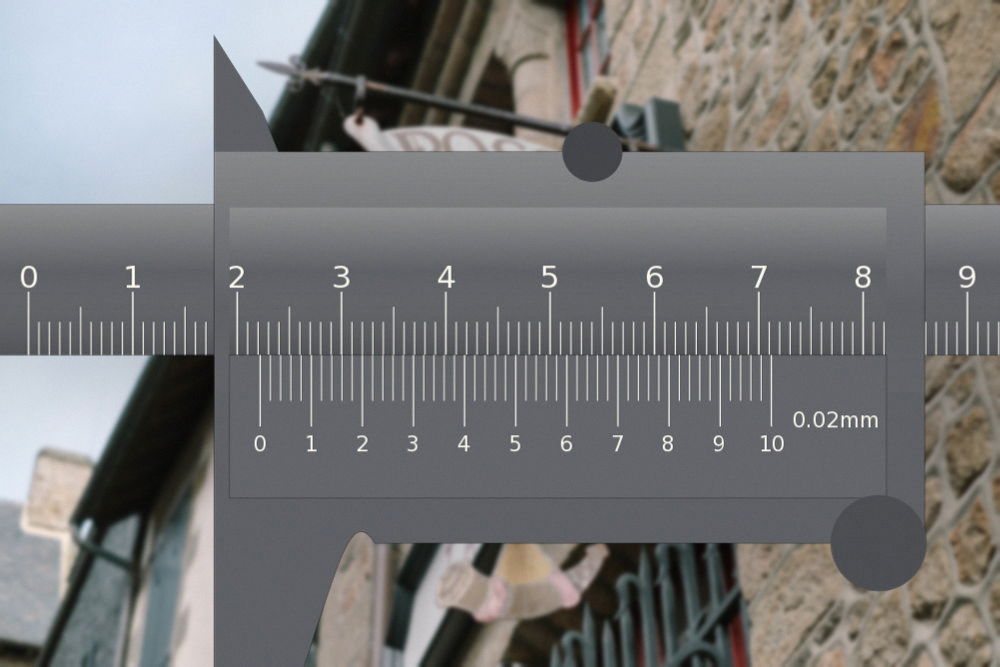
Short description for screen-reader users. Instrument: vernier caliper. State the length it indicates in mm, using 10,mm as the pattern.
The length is 22.2,mm
